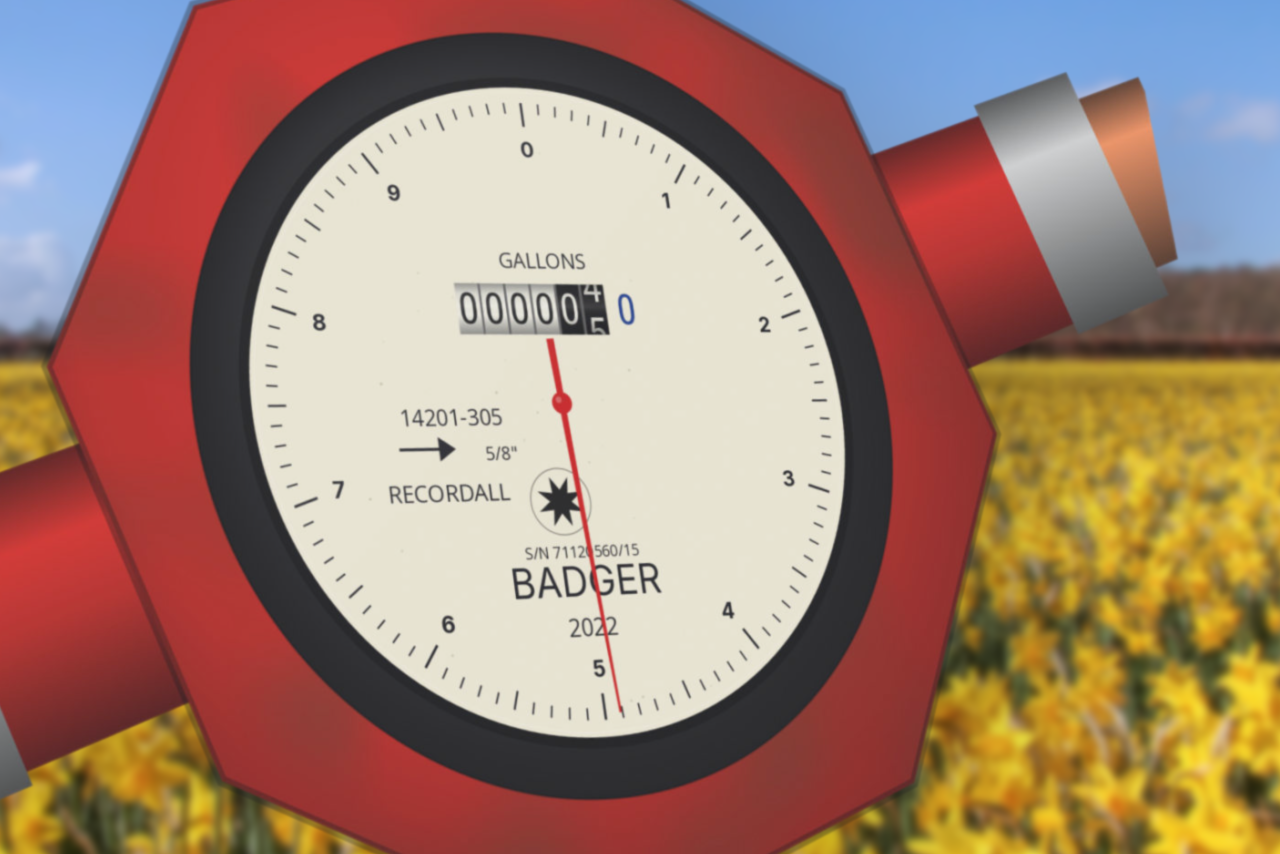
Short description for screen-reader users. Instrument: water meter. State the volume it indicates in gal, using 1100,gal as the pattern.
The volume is 44.9,gal
